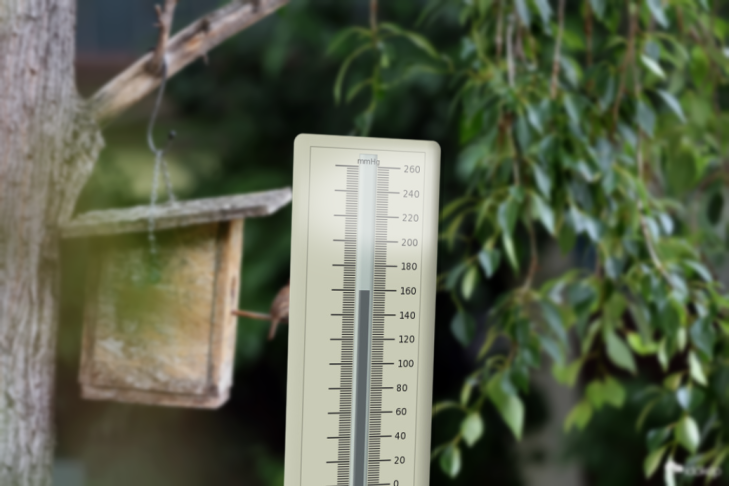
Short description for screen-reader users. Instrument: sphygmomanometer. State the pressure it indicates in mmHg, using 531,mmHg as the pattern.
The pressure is 160,mmHg
